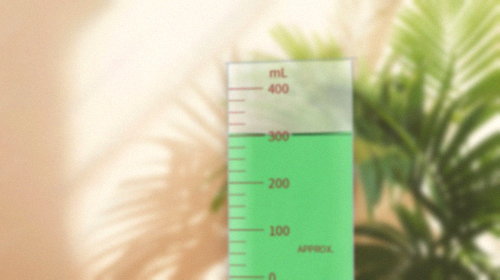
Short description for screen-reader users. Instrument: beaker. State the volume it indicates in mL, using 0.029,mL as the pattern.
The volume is 300,mL
